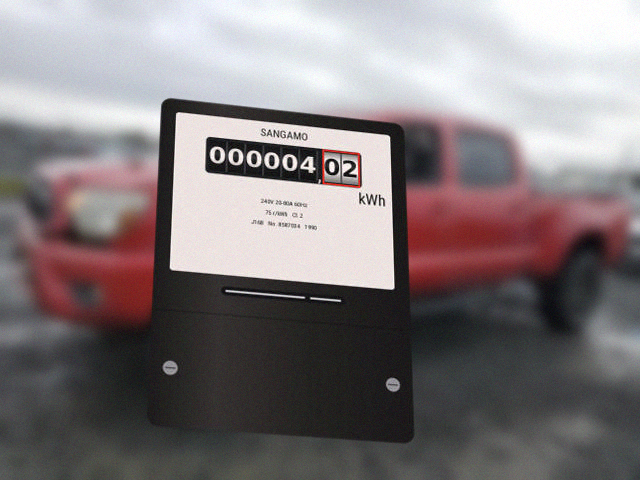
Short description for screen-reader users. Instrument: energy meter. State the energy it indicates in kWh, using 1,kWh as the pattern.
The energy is 4.02,kWh
